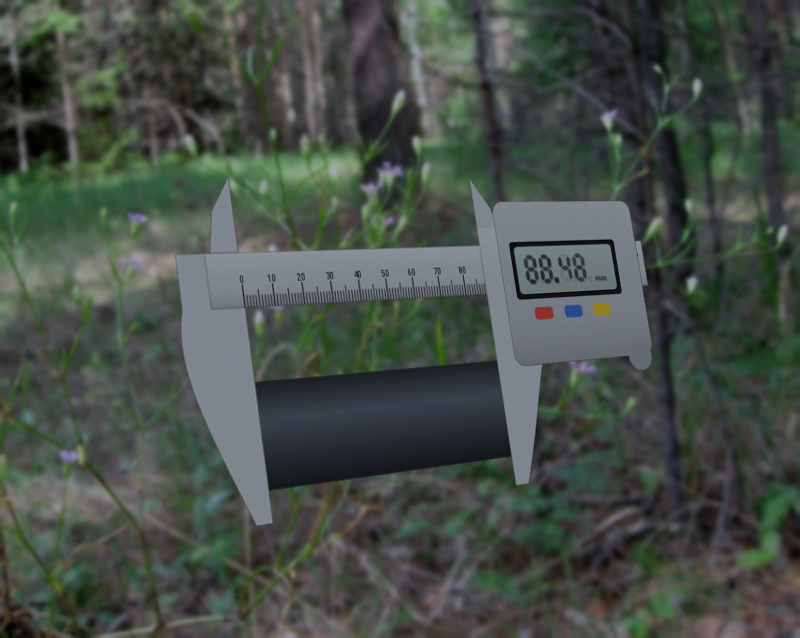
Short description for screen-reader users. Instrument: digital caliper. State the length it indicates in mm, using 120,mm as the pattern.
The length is 88.48,mm
